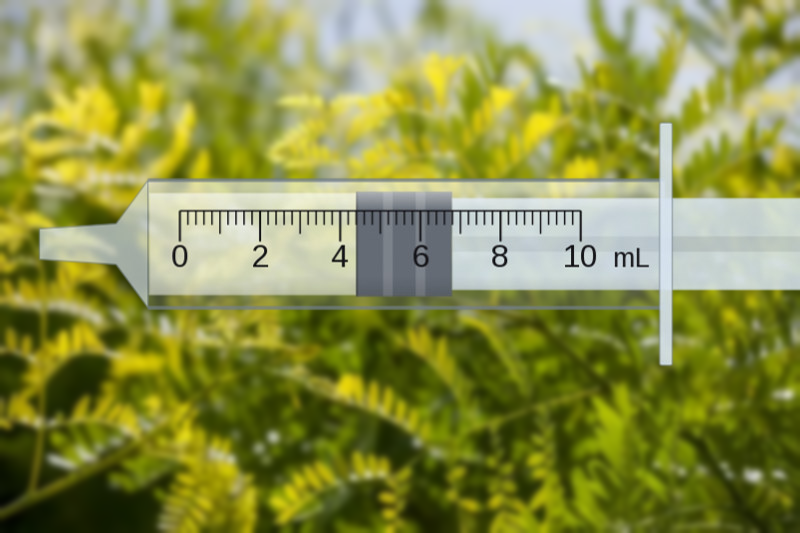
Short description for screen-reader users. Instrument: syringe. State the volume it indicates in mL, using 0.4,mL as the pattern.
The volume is 4.4,mL
